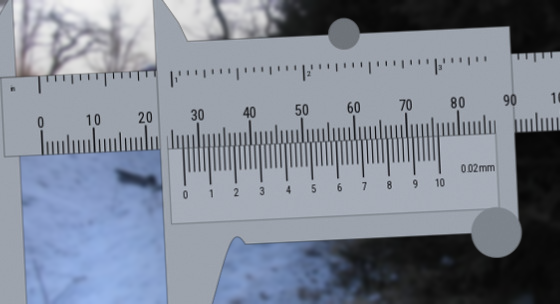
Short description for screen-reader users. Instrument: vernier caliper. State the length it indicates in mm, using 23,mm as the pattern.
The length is 27.0,mm
